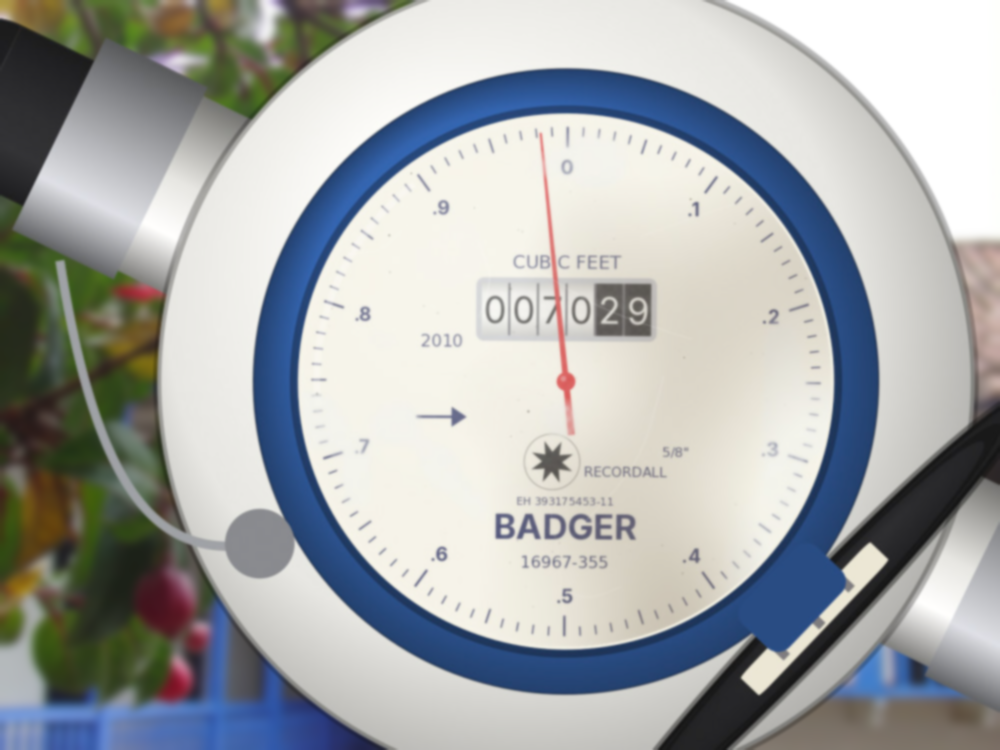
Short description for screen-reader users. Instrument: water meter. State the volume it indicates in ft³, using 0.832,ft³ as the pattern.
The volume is 7028.98,ft³
